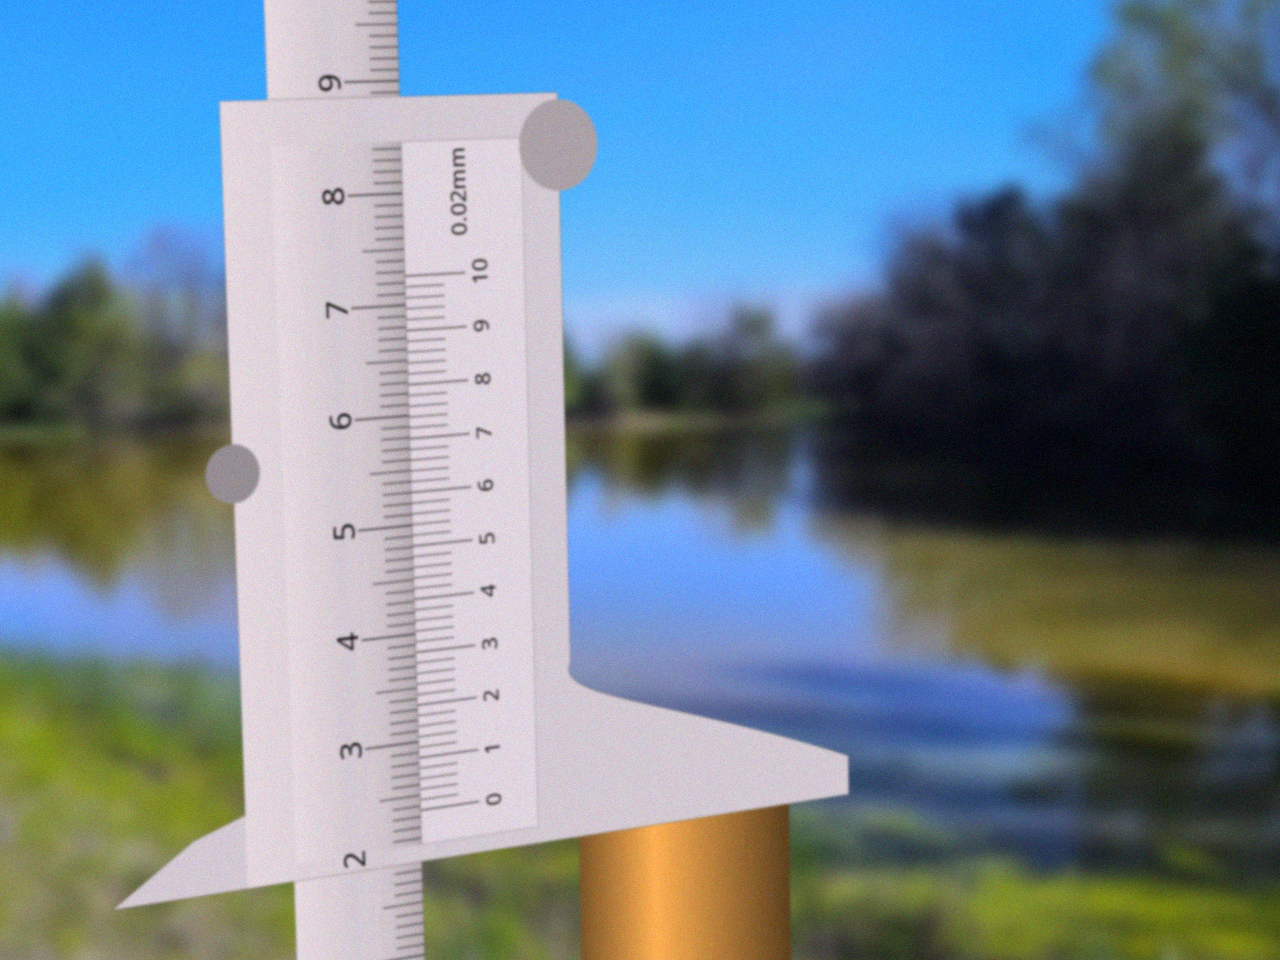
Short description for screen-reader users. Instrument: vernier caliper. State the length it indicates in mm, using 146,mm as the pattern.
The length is 23.6,mm
